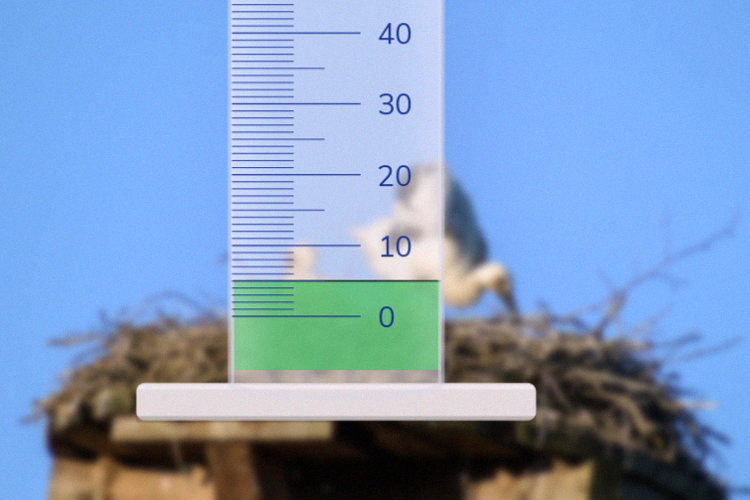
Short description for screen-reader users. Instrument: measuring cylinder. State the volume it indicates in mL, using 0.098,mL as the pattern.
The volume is 5,mL
